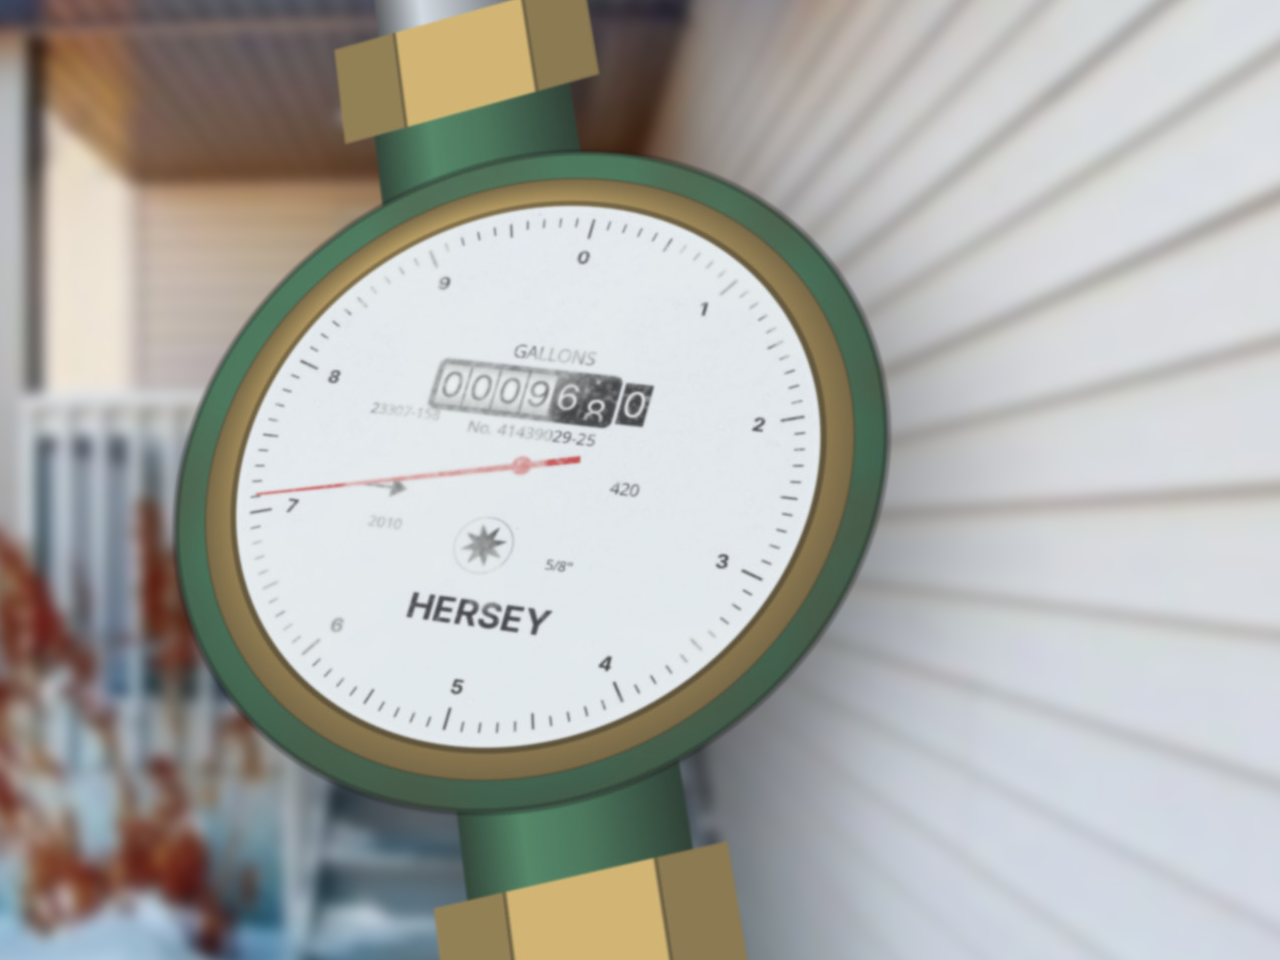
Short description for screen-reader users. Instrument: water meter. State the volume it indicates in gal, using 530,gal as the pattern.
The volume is 9677.1,gal
